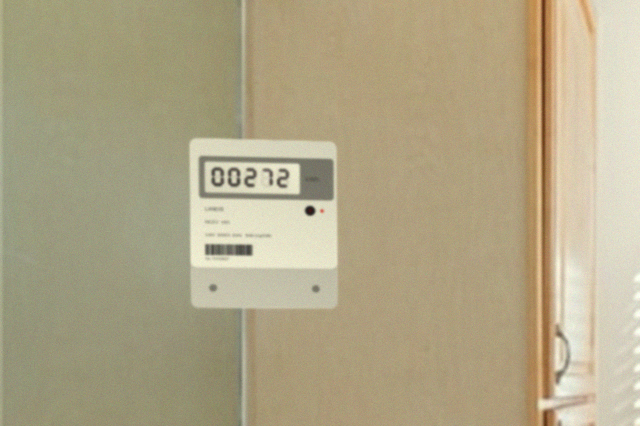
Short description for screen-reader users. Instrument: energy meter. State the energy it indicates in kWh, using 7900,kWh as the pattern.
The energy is 272,kWh
